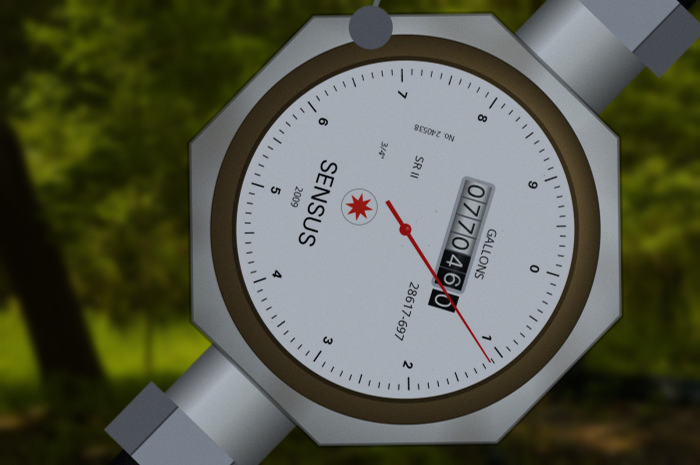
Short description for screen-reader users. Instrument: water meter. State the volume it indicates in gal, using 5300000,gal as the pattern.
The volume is 770461.1,gal
